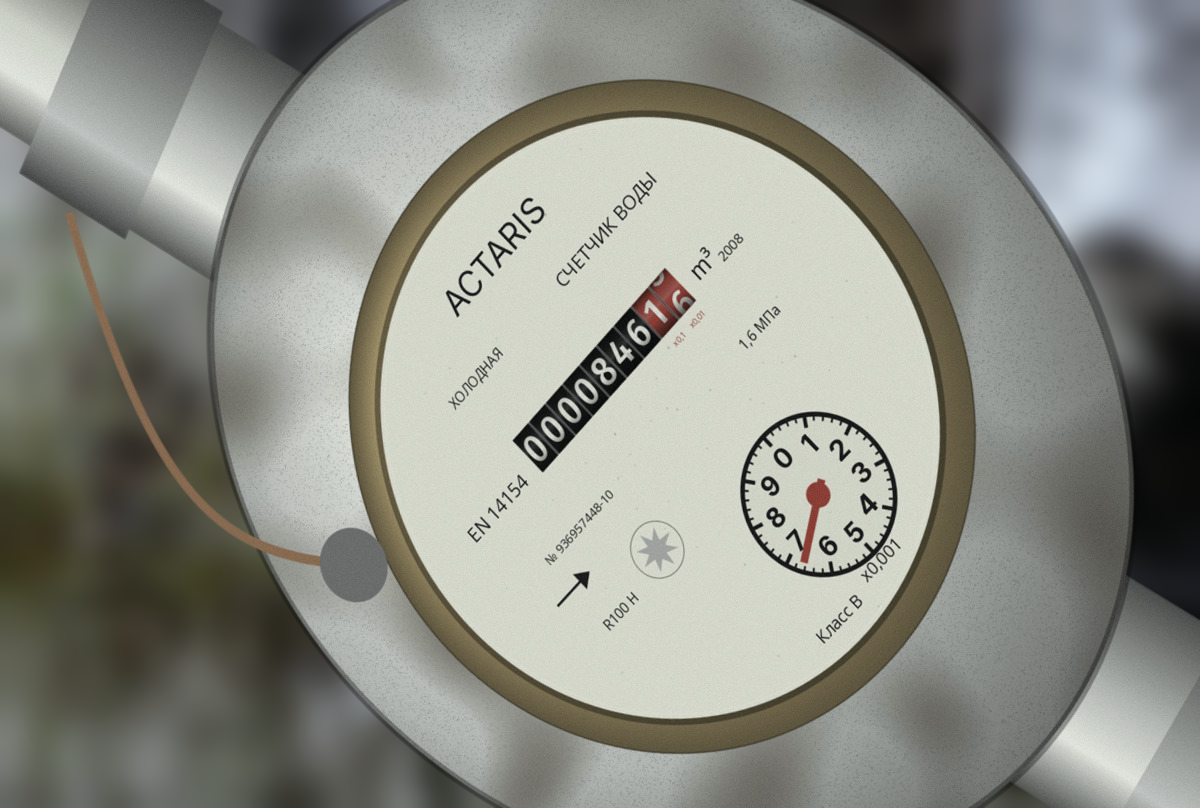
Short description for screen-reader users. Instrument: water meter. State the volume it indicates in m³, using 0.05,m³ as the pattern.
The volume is 846.156,m³
